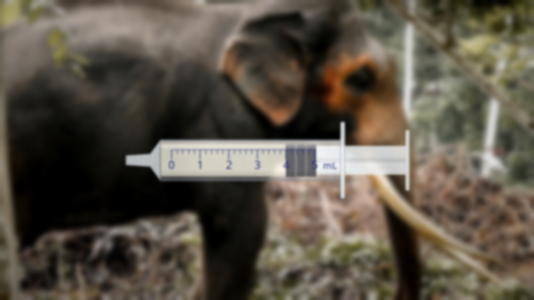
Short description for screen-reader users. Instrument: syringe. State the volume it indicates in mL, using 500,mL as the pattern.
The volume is 4,mL
